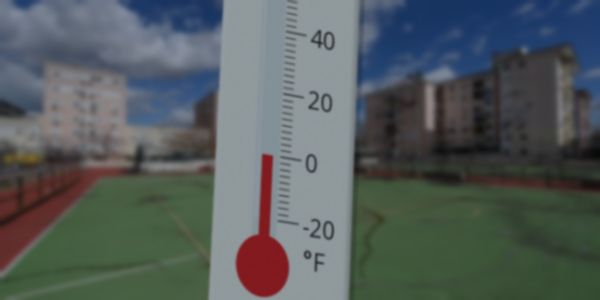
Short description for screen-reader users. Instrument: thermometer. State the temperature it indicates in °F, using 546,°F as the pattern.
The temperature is 0,°F
